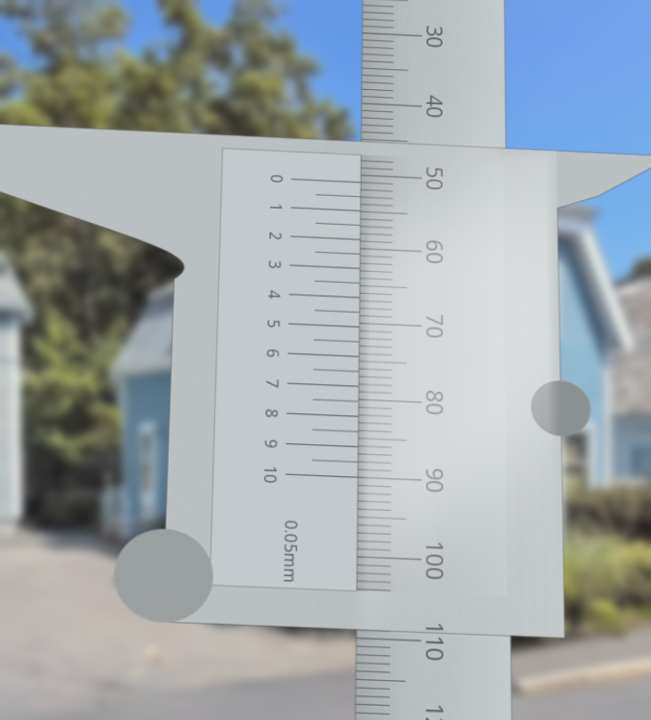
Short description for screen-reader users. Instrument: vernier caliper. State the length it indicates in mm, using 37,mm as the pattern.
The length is 51.0,mm
